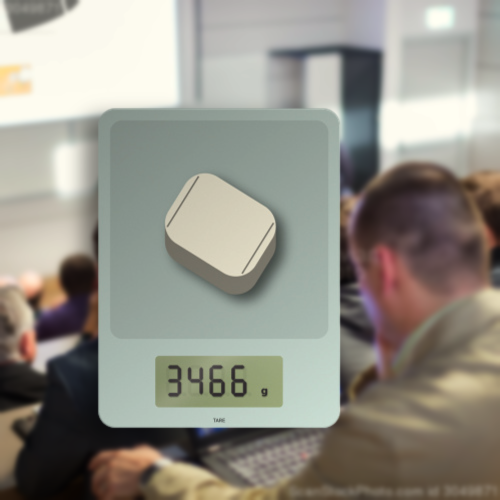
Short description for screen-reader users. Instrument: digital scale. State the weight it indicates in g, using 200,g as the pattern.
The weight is 3466,g
